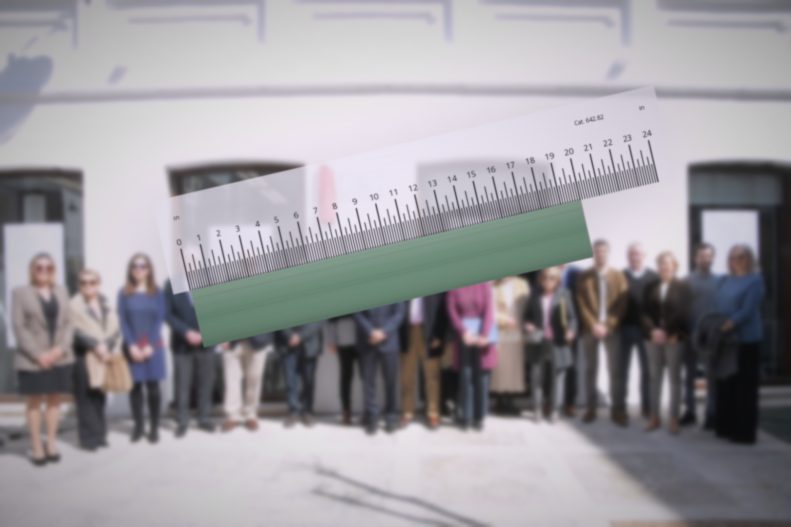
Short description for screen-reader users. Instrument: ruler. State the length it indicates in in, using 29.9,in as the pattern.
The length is 20,in
